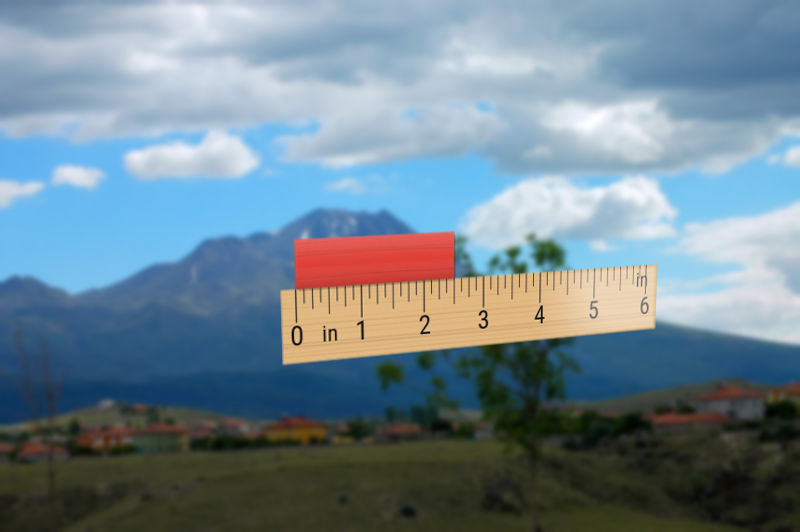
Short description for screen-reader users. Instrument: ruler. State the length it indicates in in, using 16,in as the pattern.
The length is 2.5,in
